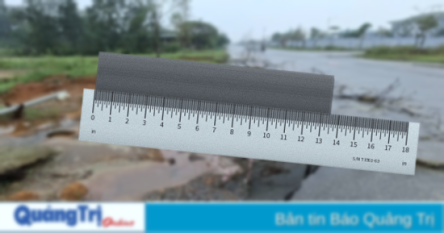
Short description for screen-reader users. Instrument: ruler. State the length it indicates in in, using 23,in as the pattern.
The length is 13.5,in
